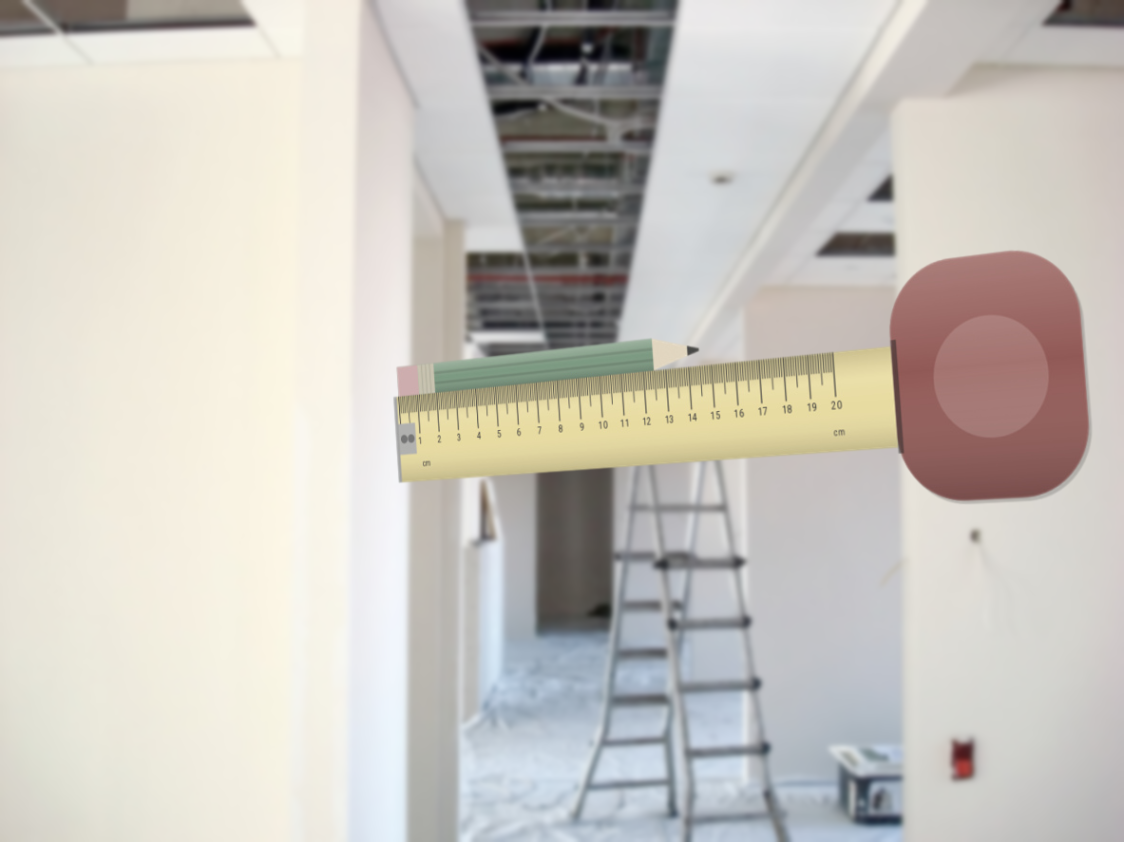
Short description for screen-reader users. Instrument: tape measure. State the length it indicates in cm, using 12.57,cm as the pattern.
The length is 14.5,cm
